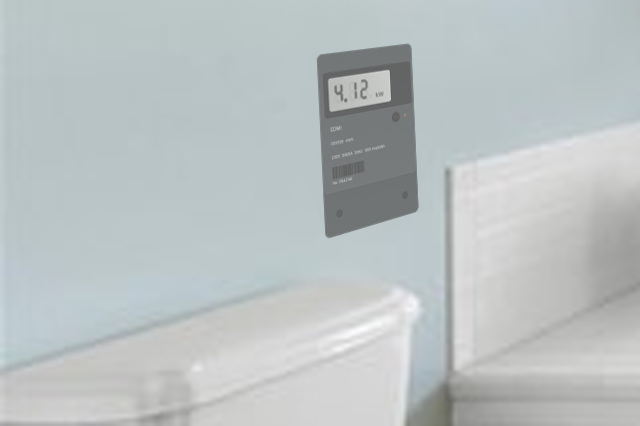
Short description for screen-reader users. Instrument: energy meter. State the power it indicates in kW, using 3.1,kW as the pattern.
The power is 4.12,kW
